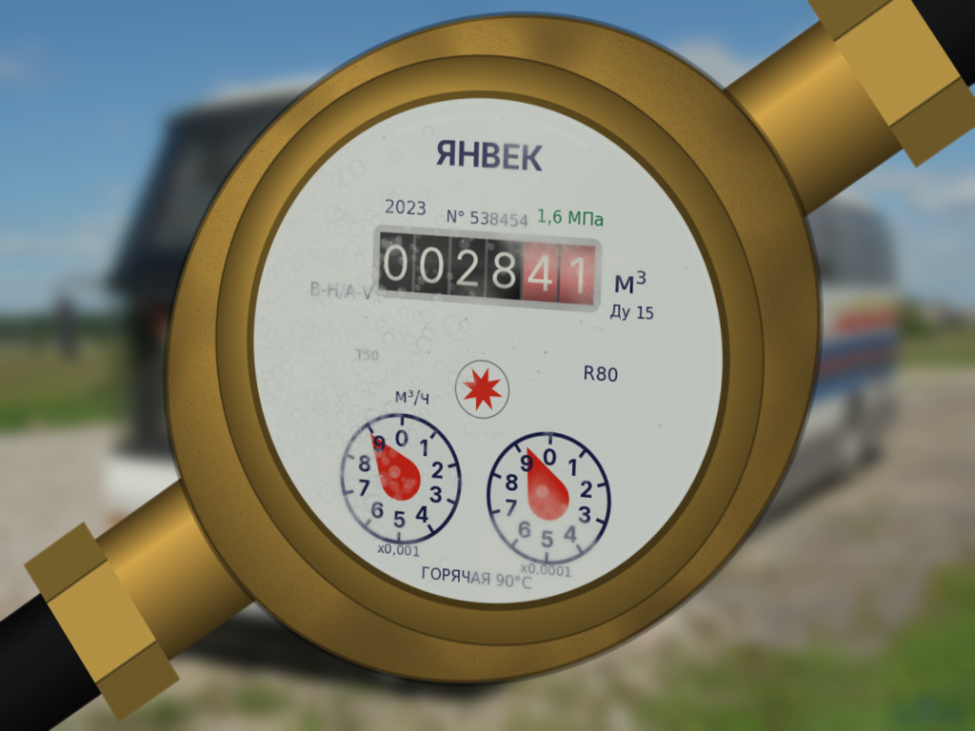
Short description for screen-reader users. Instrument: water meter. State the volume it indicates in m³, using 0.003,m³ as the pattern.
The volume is 28.4189,m³
